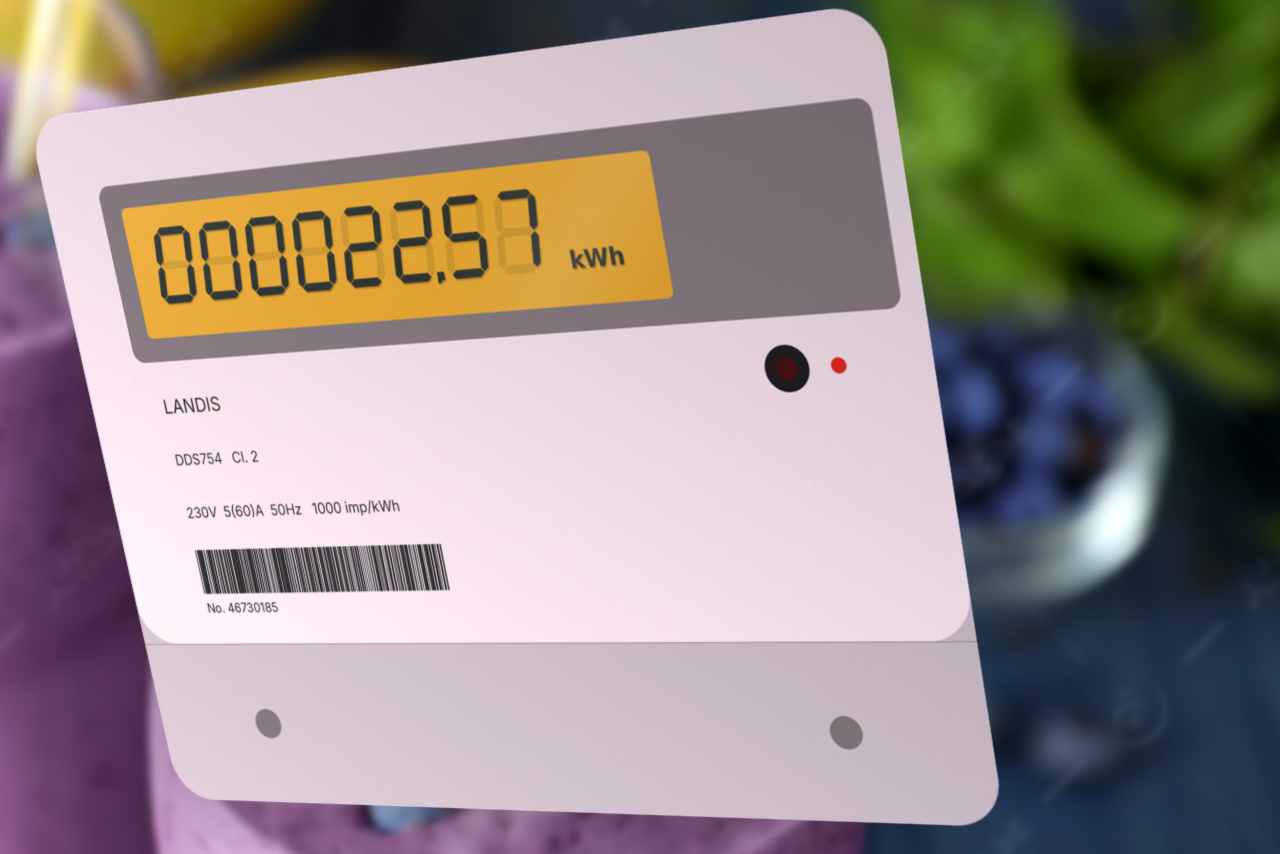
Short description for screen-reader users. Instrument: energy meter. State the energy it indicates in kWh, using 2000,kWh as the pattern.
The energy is 22.57,kWh
